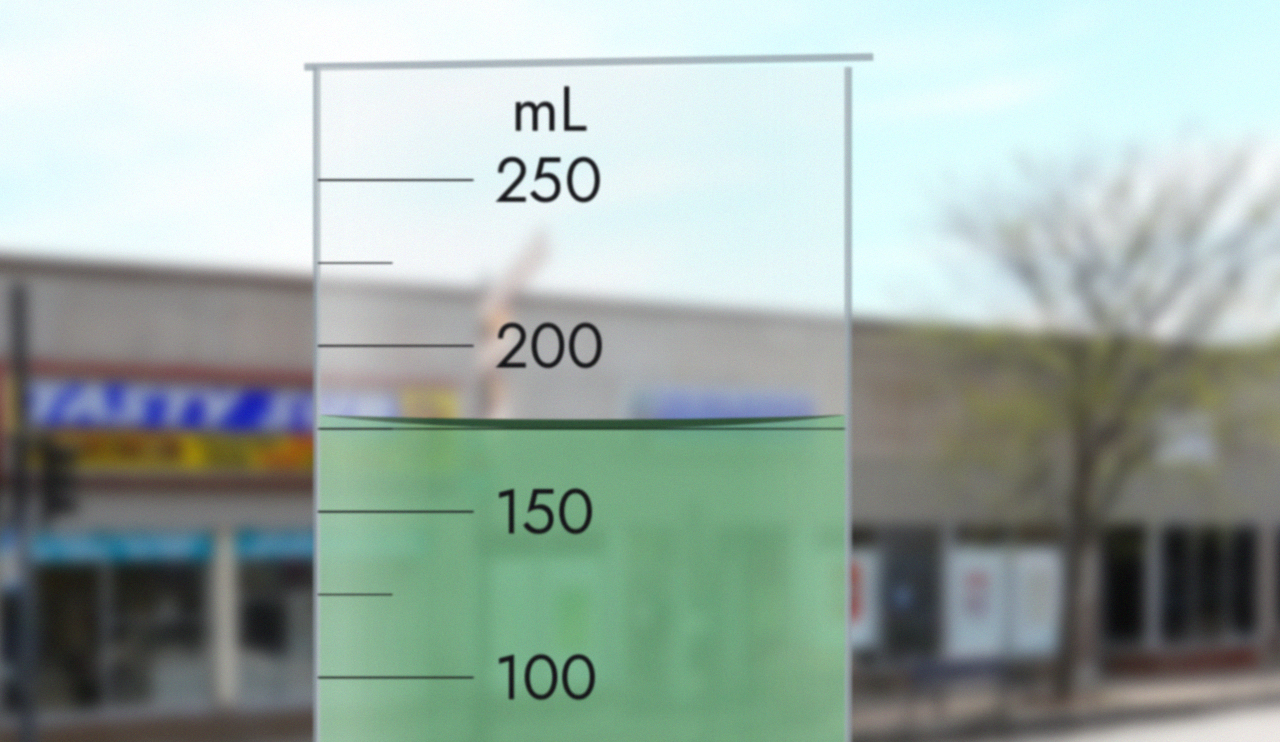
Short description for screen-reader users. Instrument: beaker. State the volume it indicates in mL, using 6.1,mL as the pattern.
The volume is 175,mL
